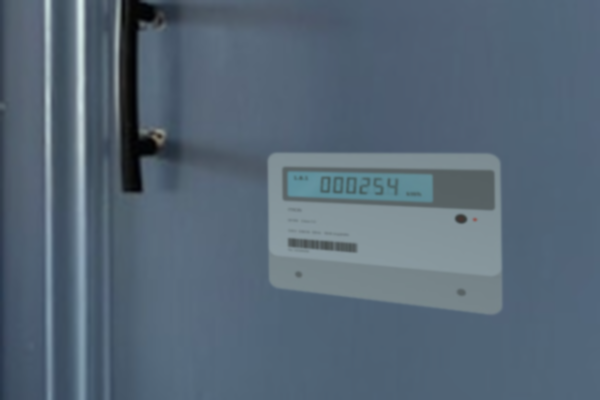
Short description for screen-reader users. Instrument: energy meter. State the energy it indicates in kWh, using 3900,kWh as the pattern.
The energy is 254,kWh
